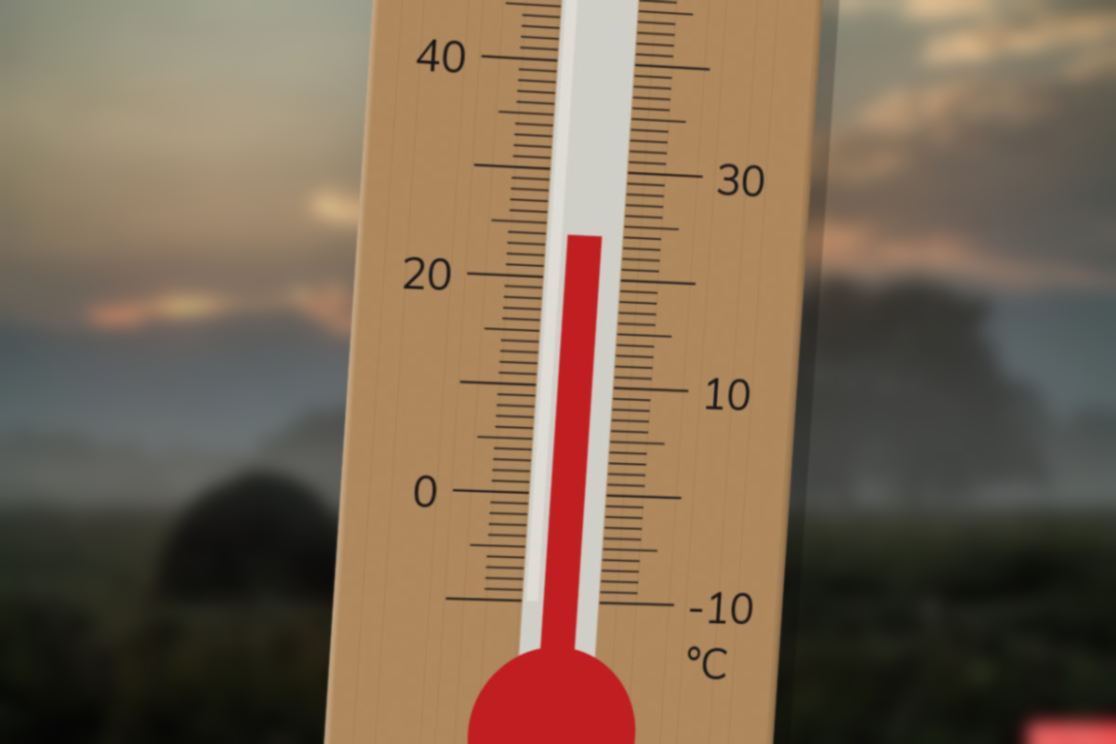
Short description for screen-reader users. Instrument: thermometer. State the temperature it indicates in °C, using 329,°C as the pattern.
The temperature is 24,°C
